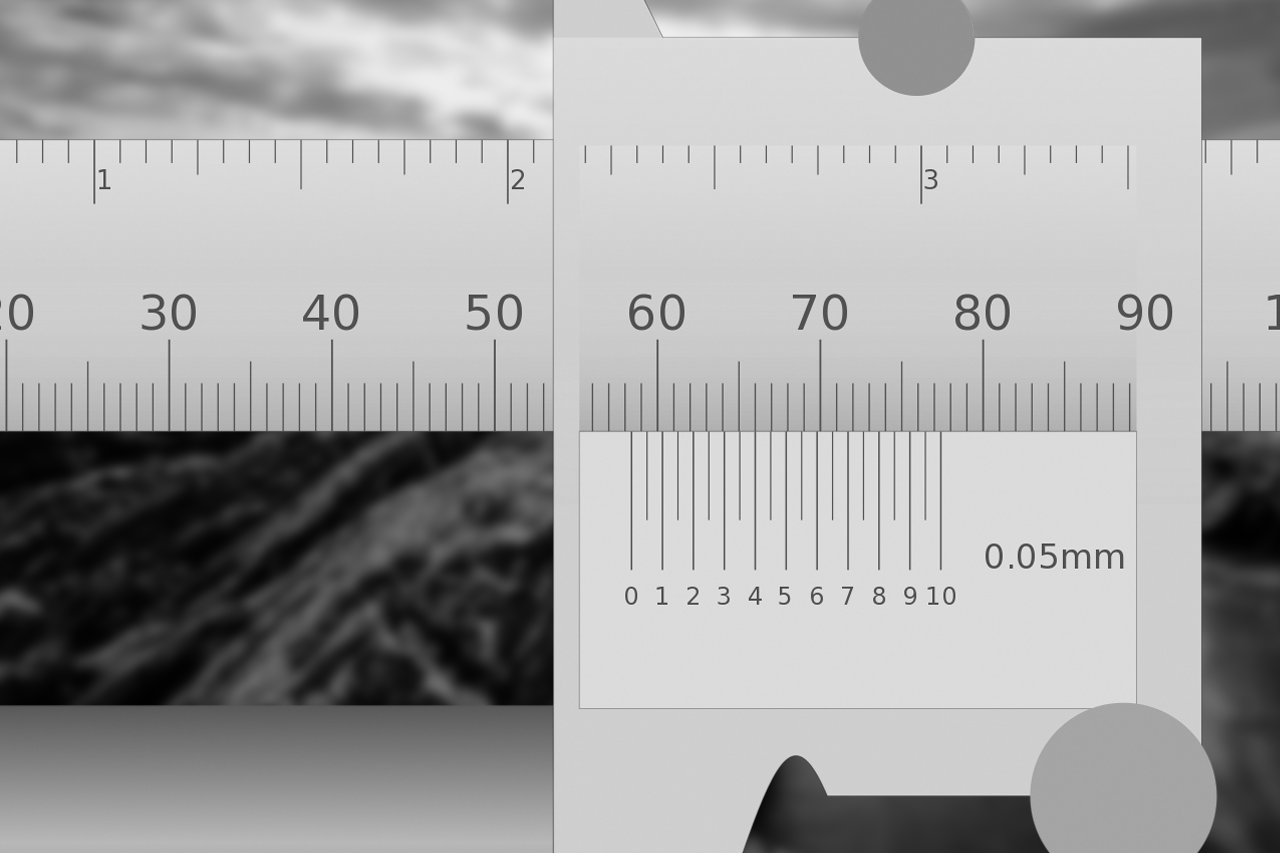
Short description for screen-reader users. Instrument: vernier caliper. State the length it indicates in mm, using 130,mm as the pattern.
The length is 58.4,mm
